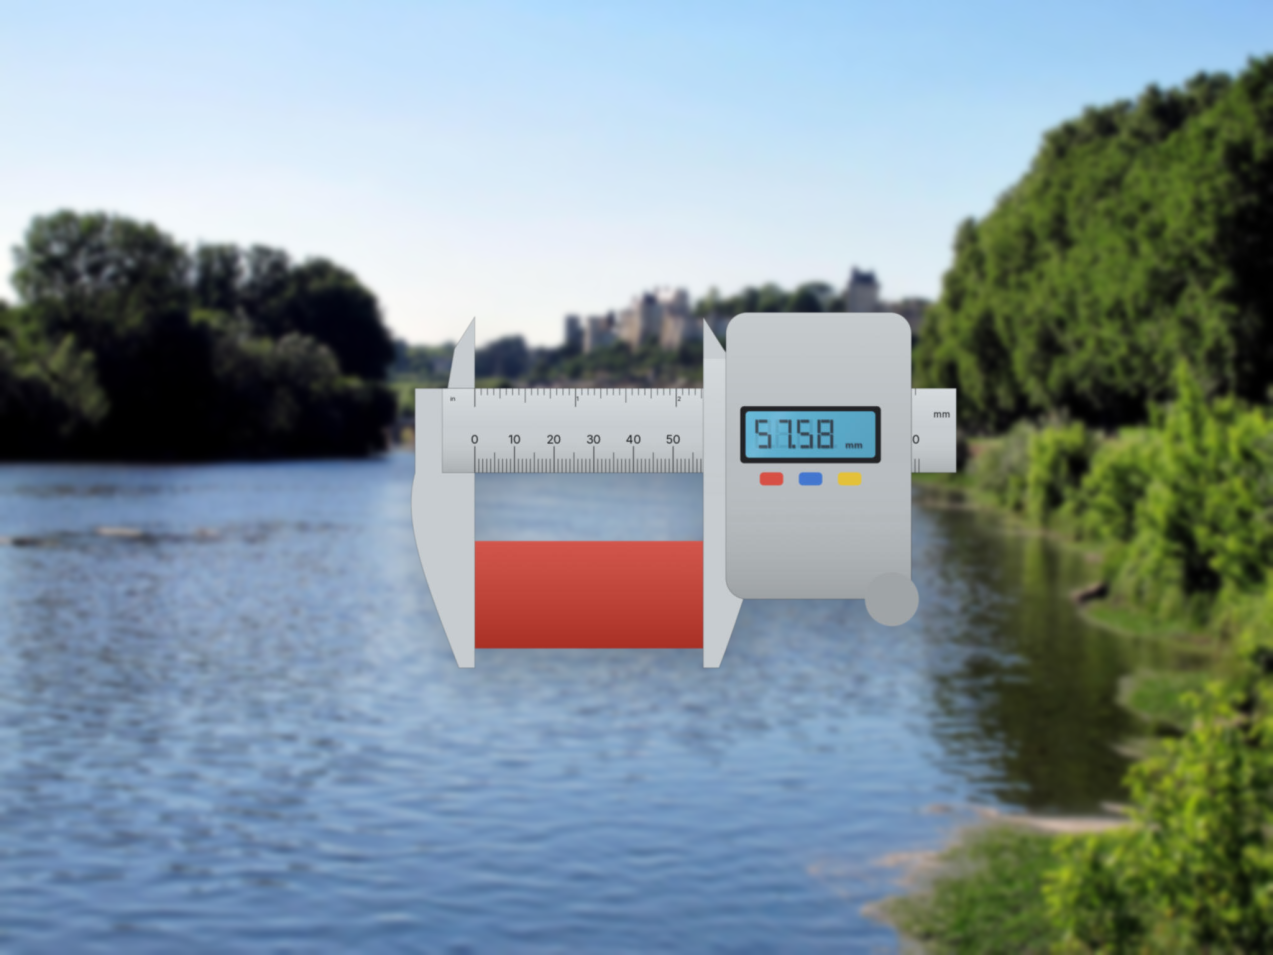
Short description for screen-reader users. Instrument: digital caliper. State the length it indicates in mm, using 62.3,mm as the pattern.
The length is 57.58,mm
